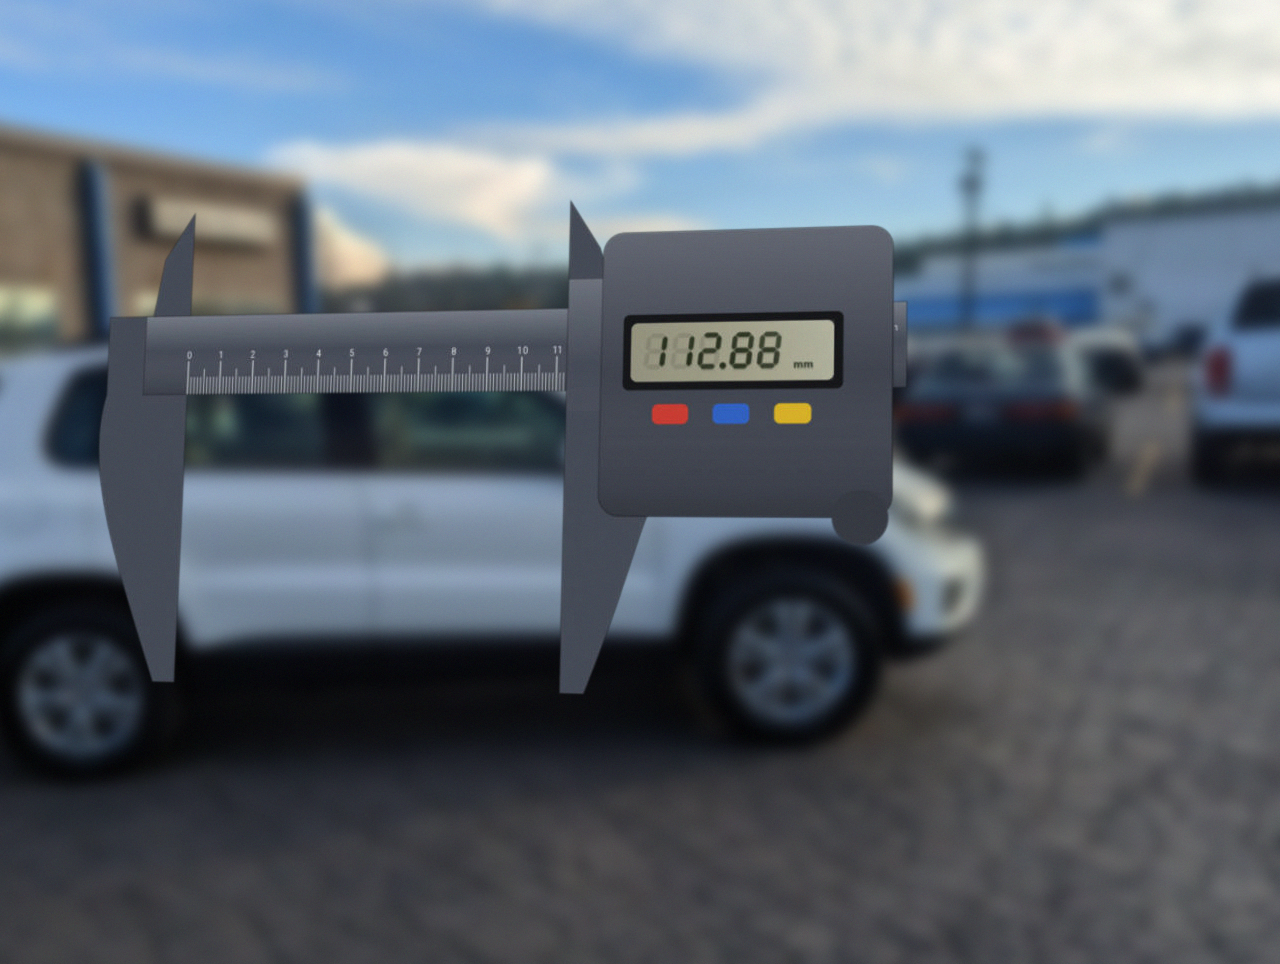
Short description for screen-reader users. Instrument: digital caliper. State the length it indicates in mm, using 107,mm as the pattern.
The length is 112.88,mm
